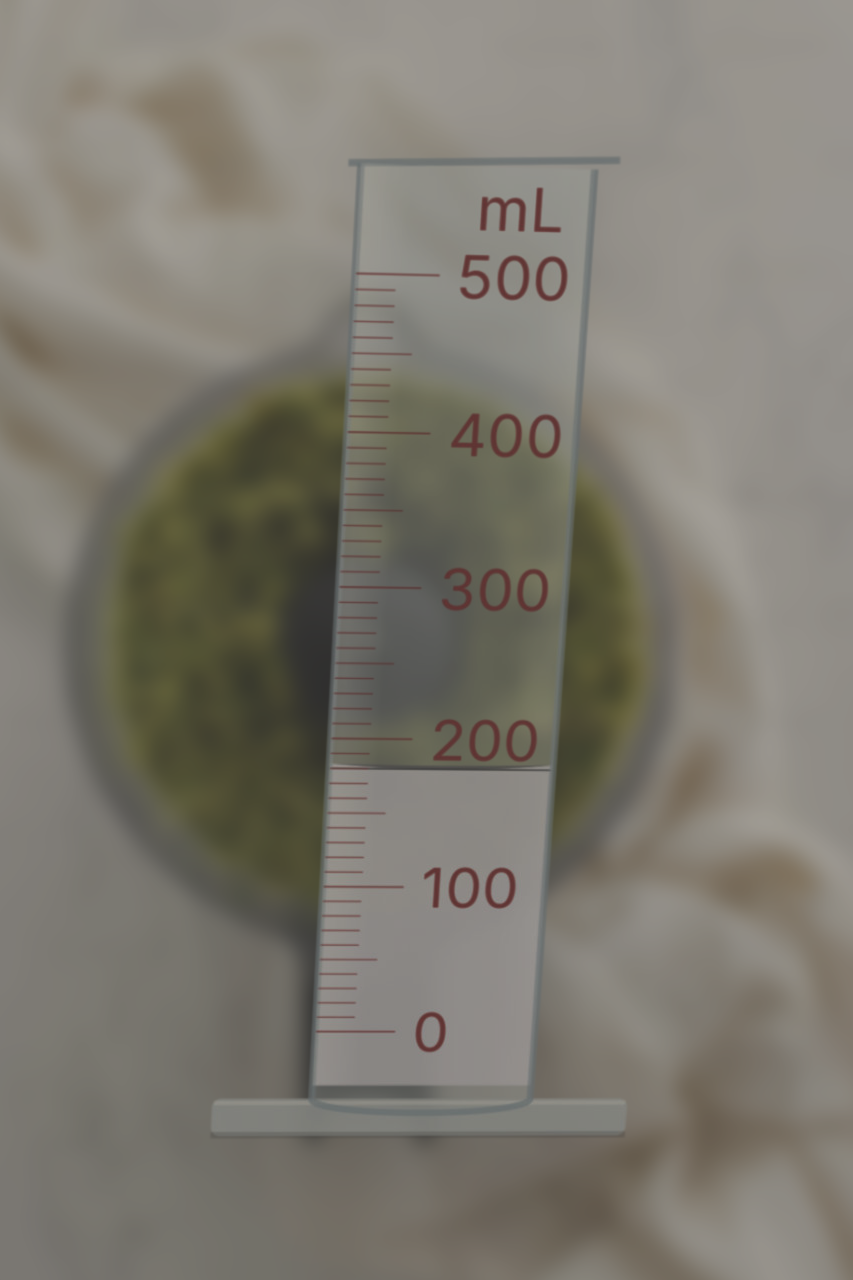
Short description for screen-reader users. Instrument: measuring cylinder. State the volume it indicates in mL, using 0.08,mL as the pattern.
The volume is 180,mL
